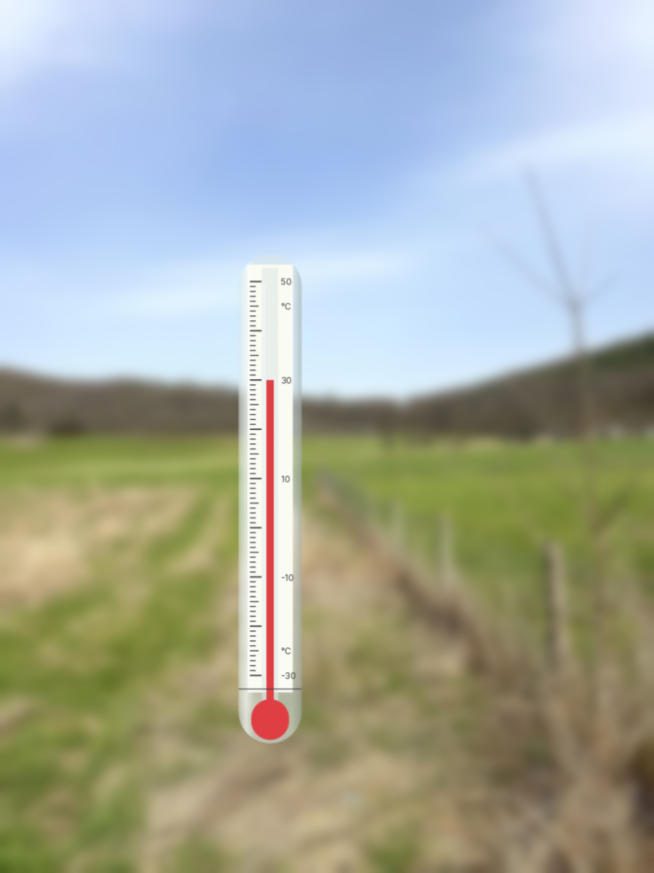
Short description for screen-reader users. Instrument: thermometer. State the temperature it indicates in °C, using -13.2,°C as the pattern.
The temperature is 30,°C
